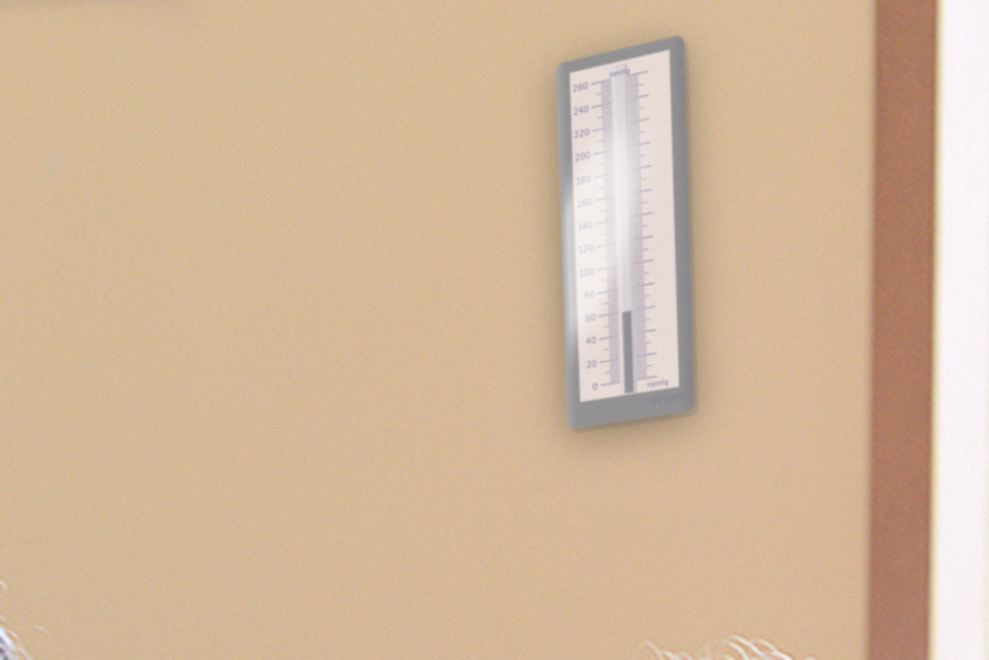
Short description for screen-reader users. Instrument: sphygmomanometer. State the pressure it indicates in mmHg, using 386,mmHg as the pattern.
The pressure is 60,mmHg
